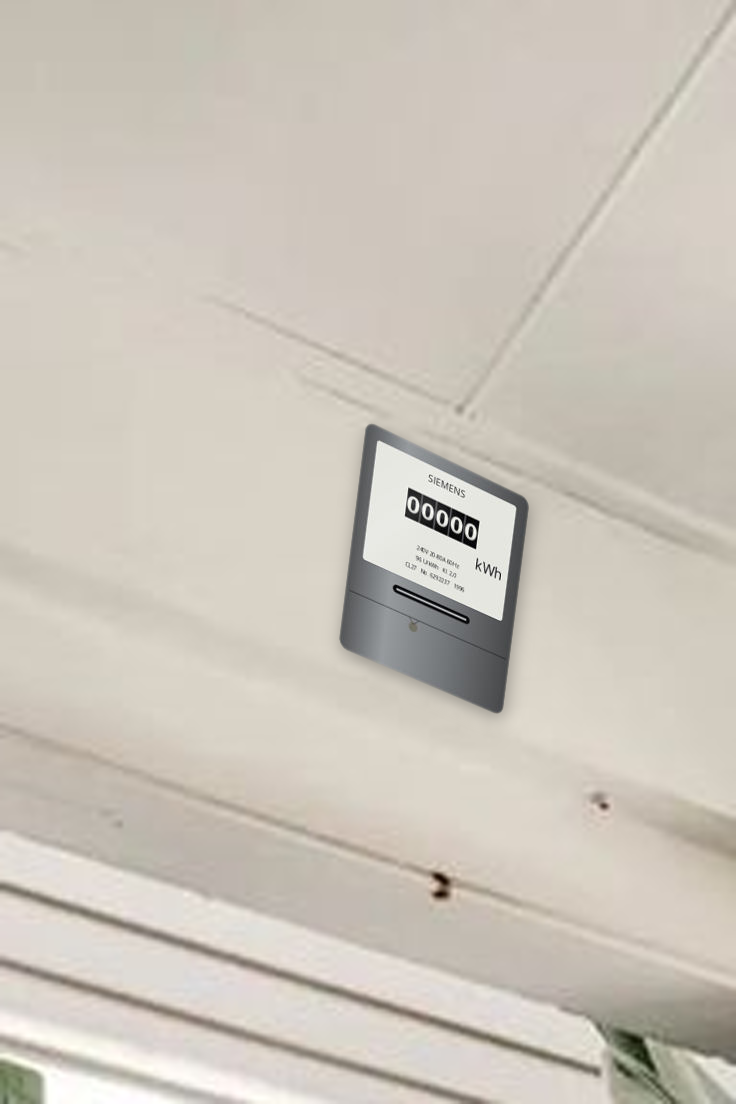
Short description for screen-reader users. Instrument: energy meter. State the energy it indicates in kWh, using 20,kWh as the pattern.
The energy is 0,kWh
